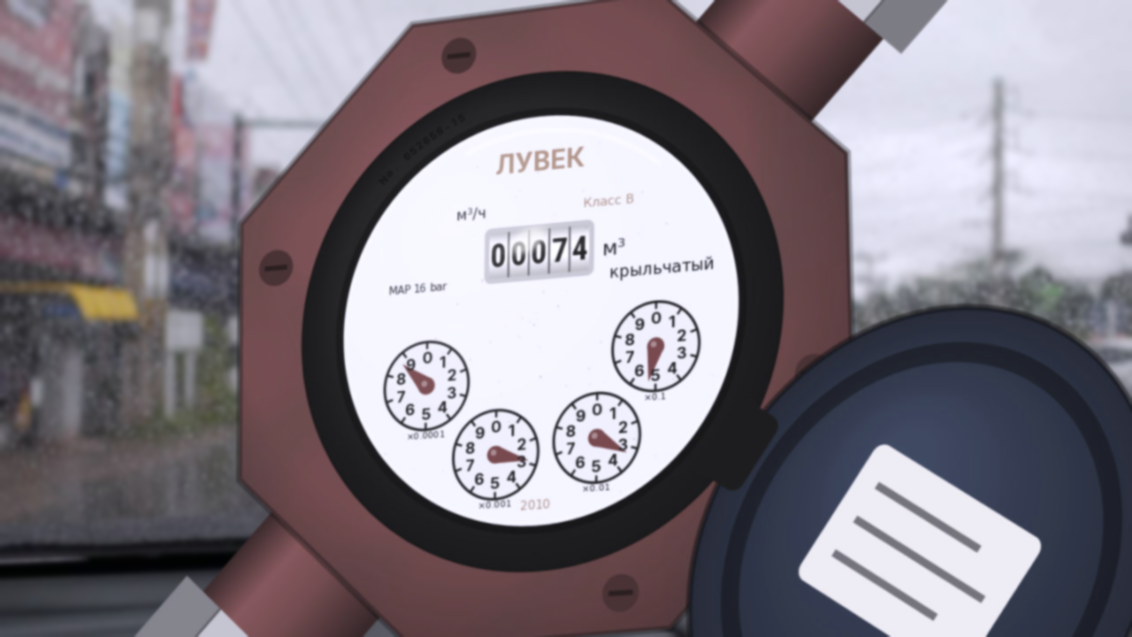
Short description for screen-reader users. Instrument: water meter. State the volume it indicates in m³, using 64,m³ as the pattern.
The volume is 74.5328,m³
